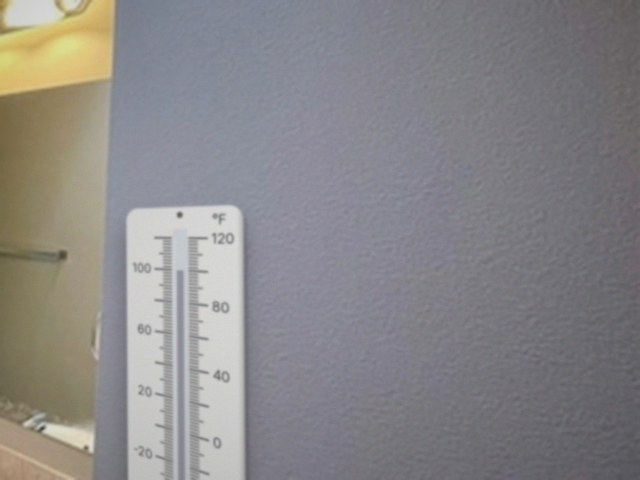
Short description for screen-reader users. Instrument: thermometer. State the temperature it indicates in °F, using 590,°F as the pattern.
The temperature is 100,°F
